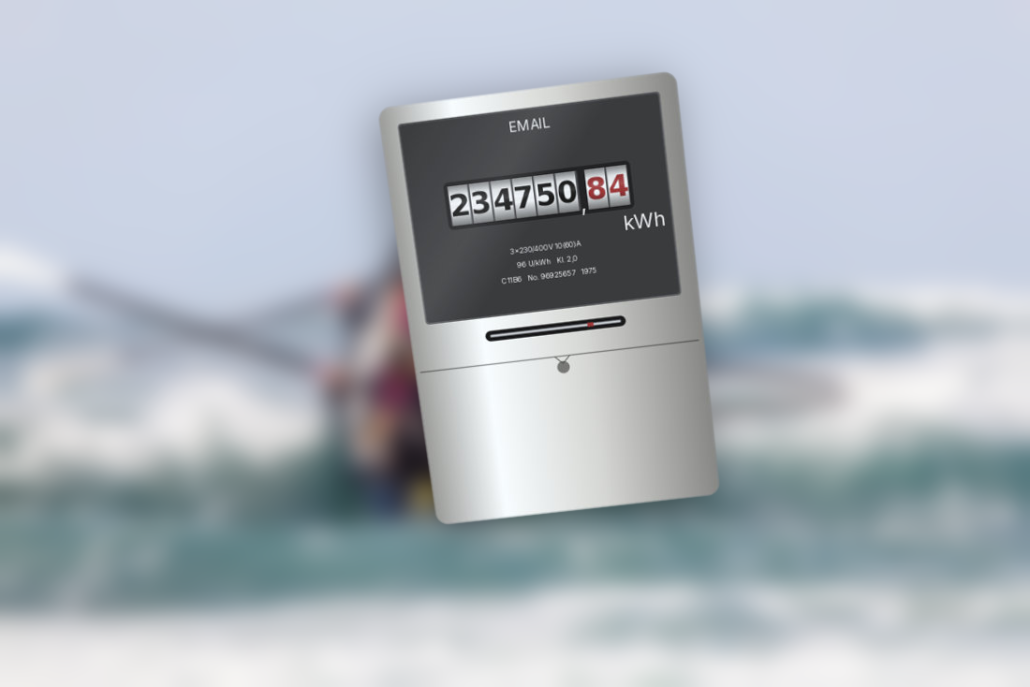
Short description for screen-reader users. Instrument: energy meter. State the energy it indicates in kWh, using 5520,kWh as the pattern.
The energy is 234750.84,kWh
